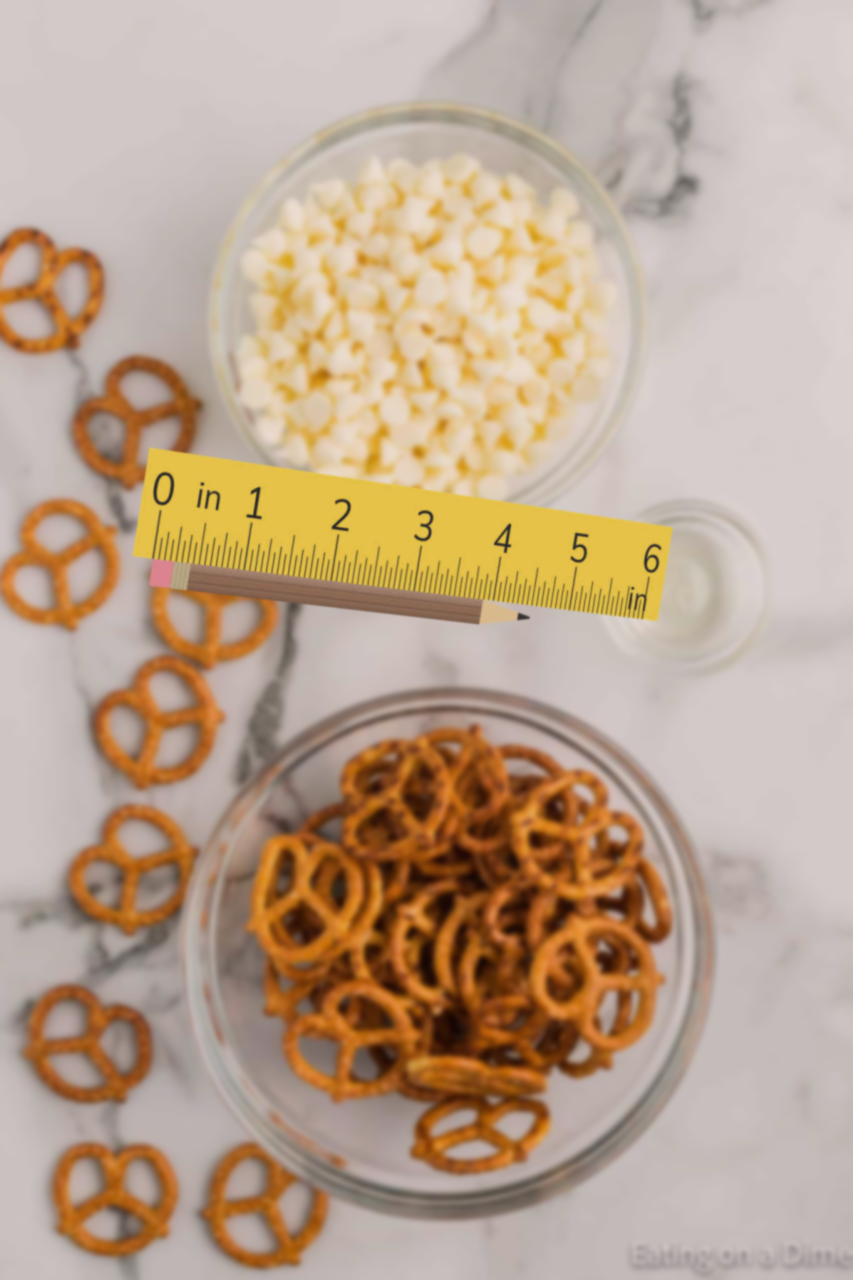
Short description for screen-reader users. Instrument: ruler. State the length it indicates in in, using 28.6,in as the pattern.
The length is 4.5,in
